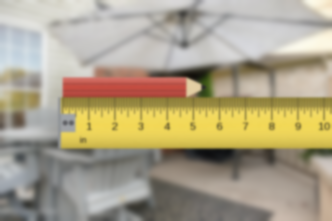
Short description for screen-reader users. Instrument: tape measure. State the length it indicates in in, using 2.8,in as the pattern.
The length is 5.5,in
